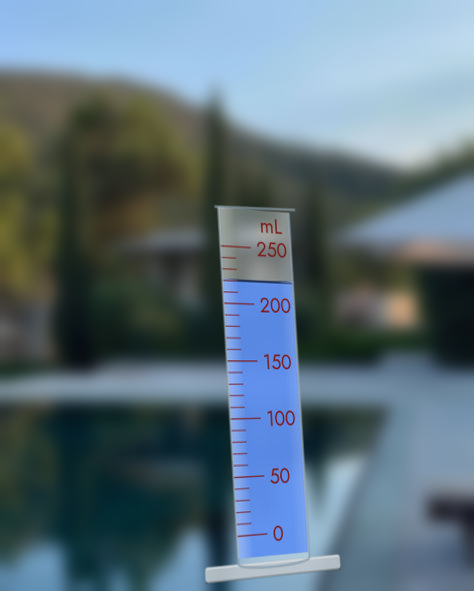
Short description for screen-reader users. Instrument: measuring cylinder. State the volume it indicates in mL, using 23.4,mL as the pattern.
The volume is 220,mL
